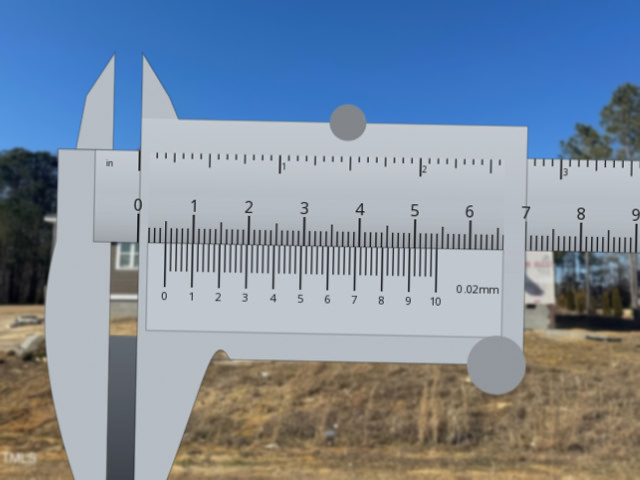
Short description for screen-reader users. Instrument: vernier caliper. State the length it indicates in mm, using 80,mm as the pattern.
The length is 5.0,mm
